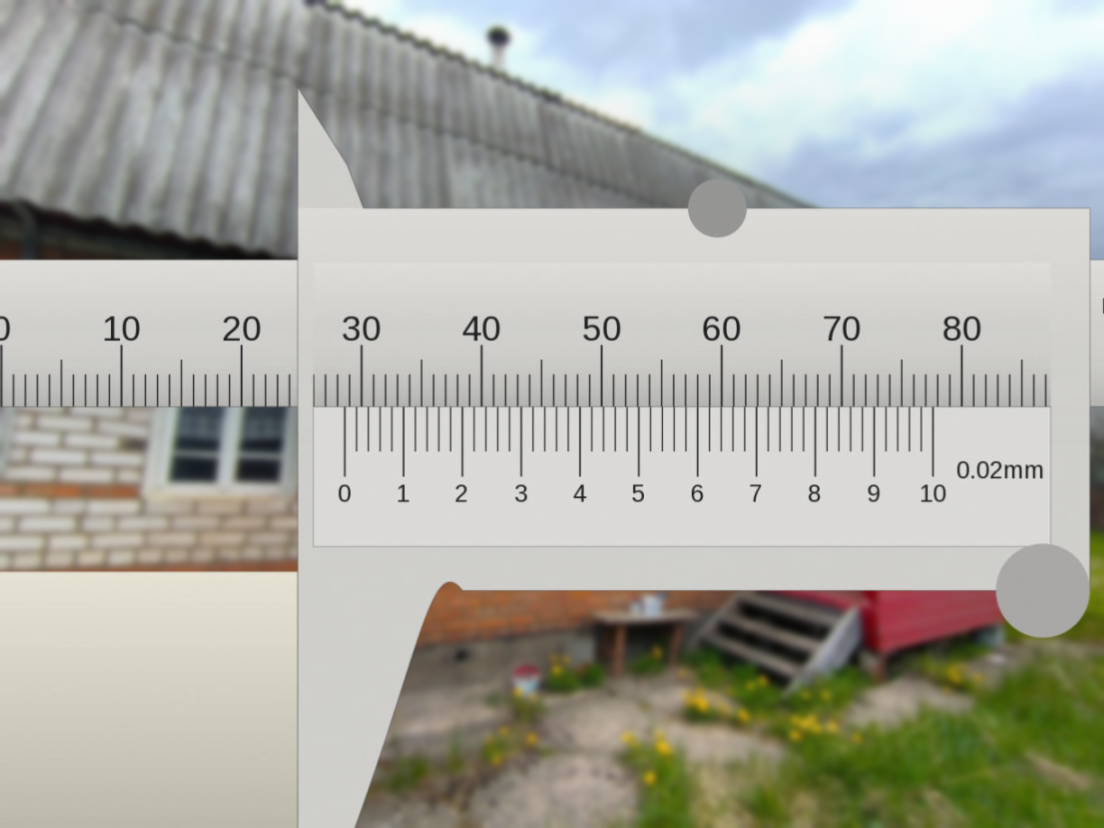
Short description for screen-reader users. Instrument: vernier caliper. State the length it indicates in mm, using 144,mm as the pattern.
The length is 28.6,mm
